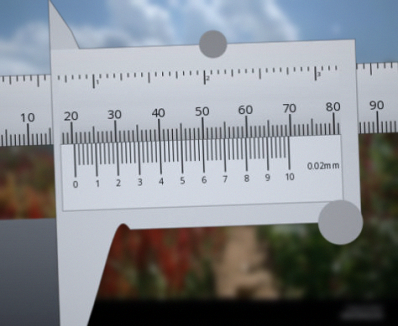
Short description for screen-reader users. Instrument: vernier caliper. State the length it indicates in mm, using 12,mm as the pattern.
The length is 20.5,mm
